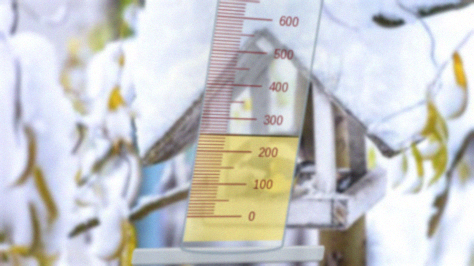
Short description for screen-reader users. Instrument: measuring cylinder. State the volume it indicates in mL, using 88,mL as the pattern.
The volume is 250,mL
